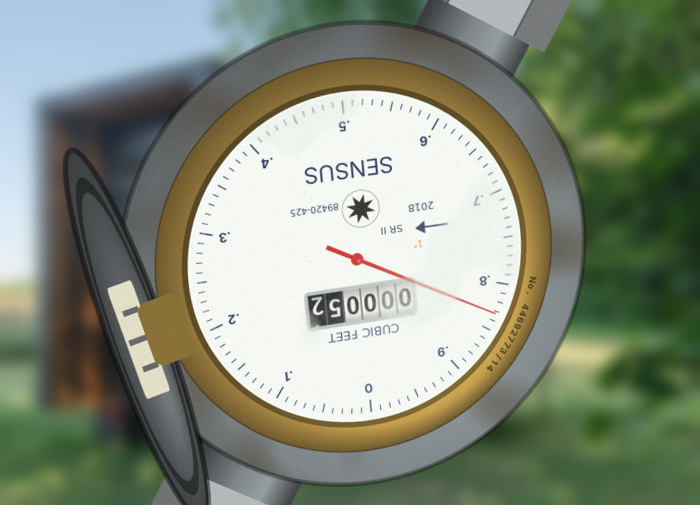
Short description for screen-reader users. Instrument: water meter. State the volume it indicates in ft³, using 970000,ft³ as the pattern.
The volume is 51.83,ft³
